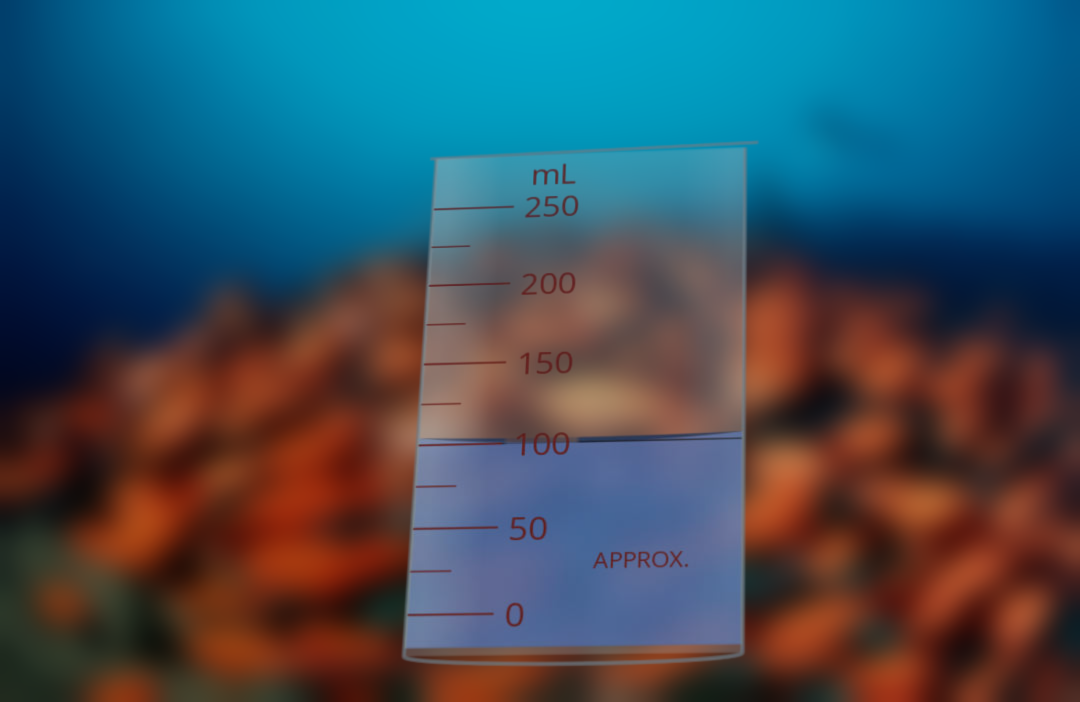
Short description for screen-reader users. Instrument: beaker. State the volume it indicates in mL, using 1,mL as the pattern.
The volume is 100,mL
